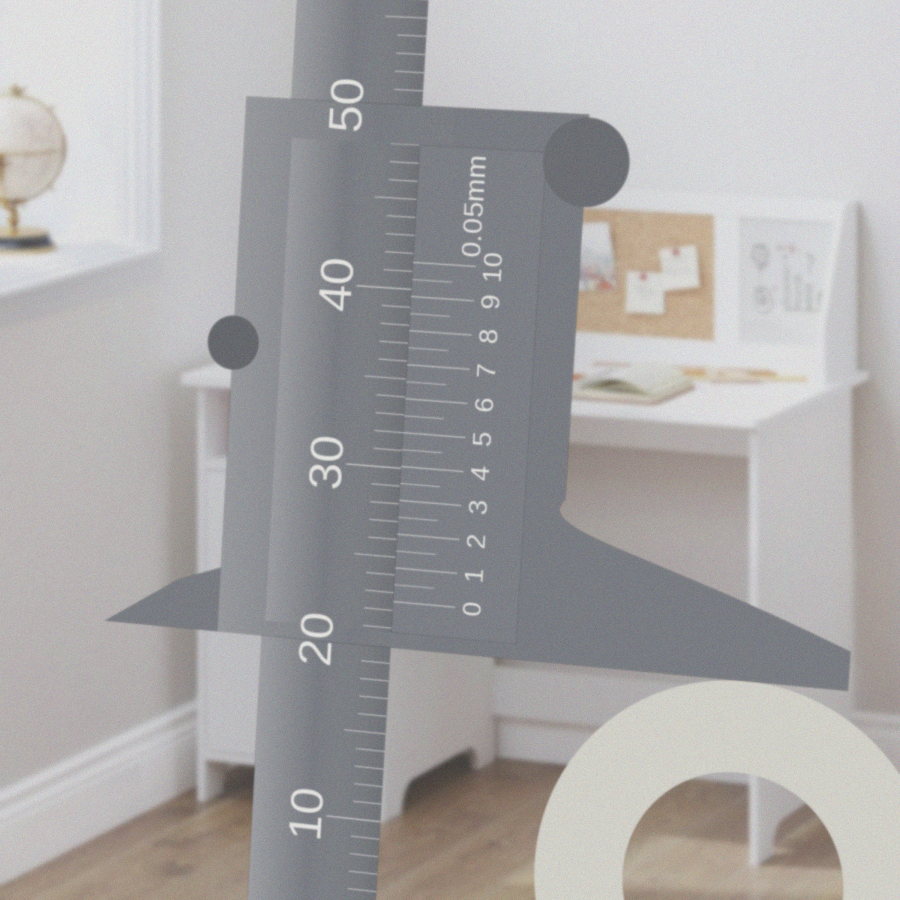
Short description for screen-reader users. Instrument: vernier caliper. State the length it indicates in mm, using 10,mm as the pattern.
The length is 22.5,mm
